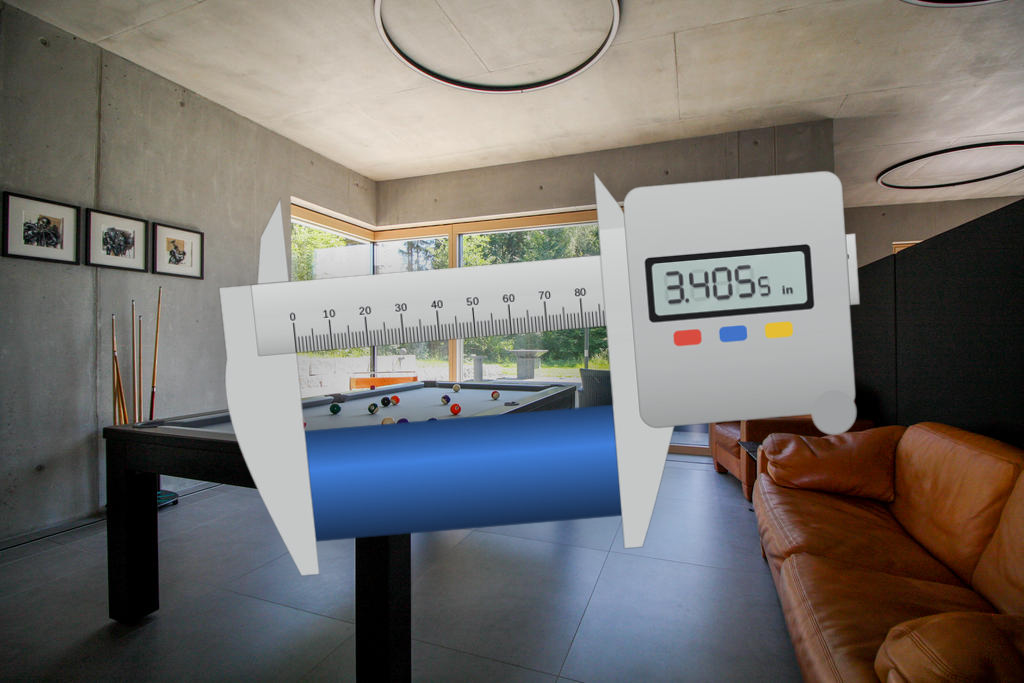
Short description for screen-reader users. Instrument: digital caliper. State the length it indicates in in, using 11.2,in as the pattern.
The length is 3.4055,in
